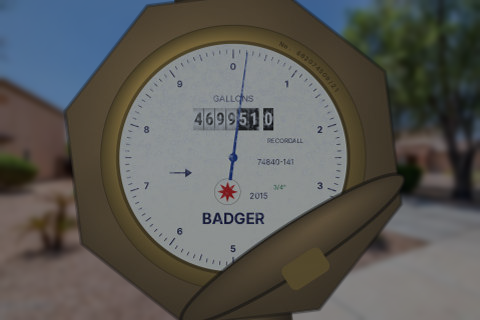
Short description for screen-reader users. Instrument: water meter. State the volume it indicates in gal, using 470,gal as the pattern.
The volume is 4699510.2,gal
